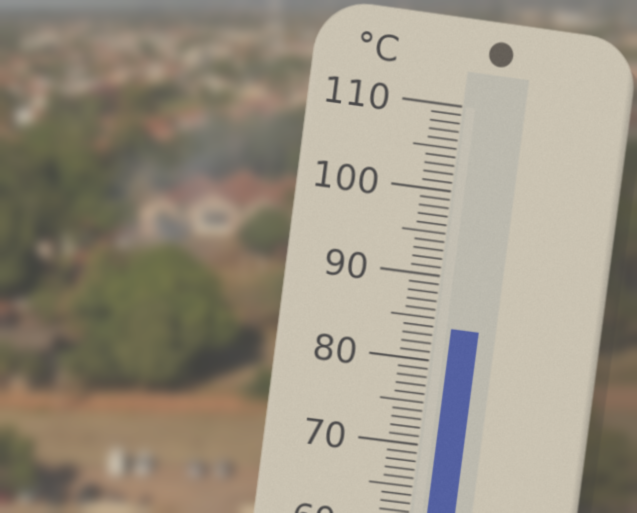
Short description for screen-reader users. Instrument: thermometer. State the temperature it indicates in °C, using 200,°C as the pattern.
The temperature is 84,°C
